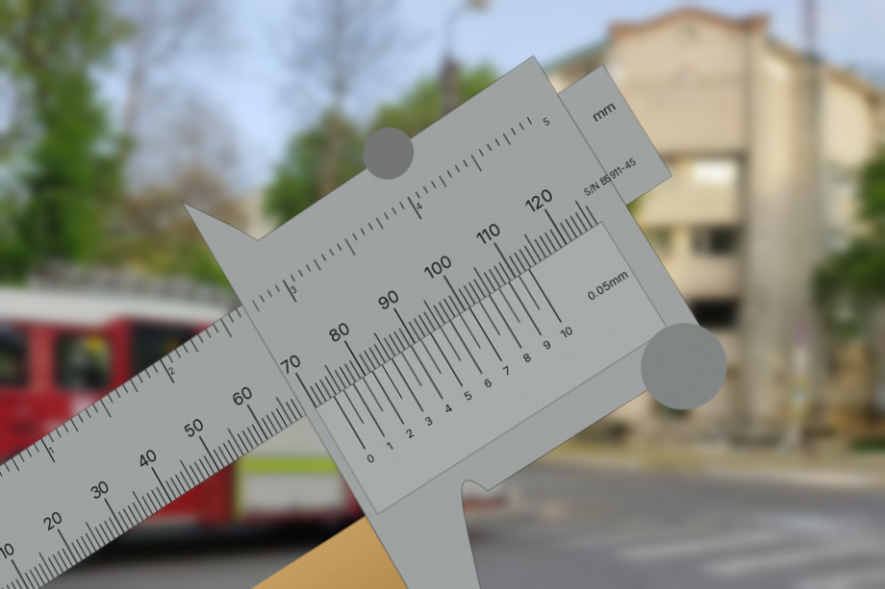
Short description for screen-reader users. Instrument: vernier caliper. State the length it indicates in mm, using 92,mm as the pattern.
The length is 73.6,mm
